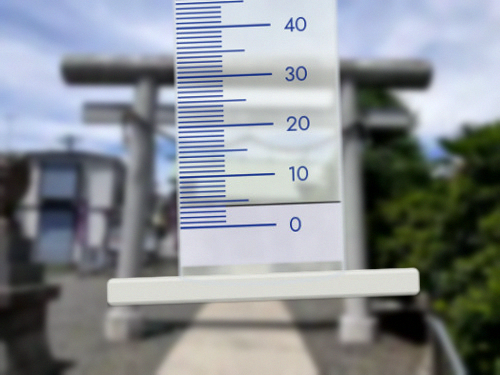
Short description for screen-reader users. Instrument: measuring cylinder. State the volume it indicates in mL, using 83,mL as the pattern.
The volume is 4,mL
